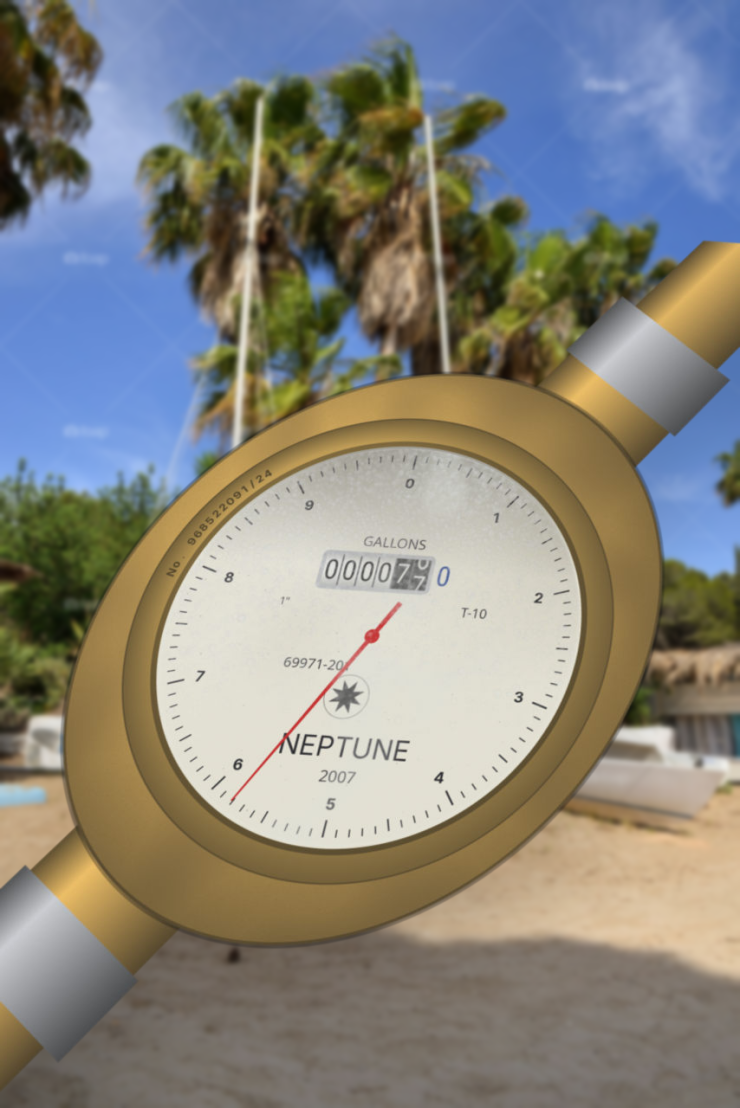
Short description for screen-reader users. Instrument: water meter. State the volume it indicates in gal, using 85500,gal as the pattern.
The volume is 765.8,gal
